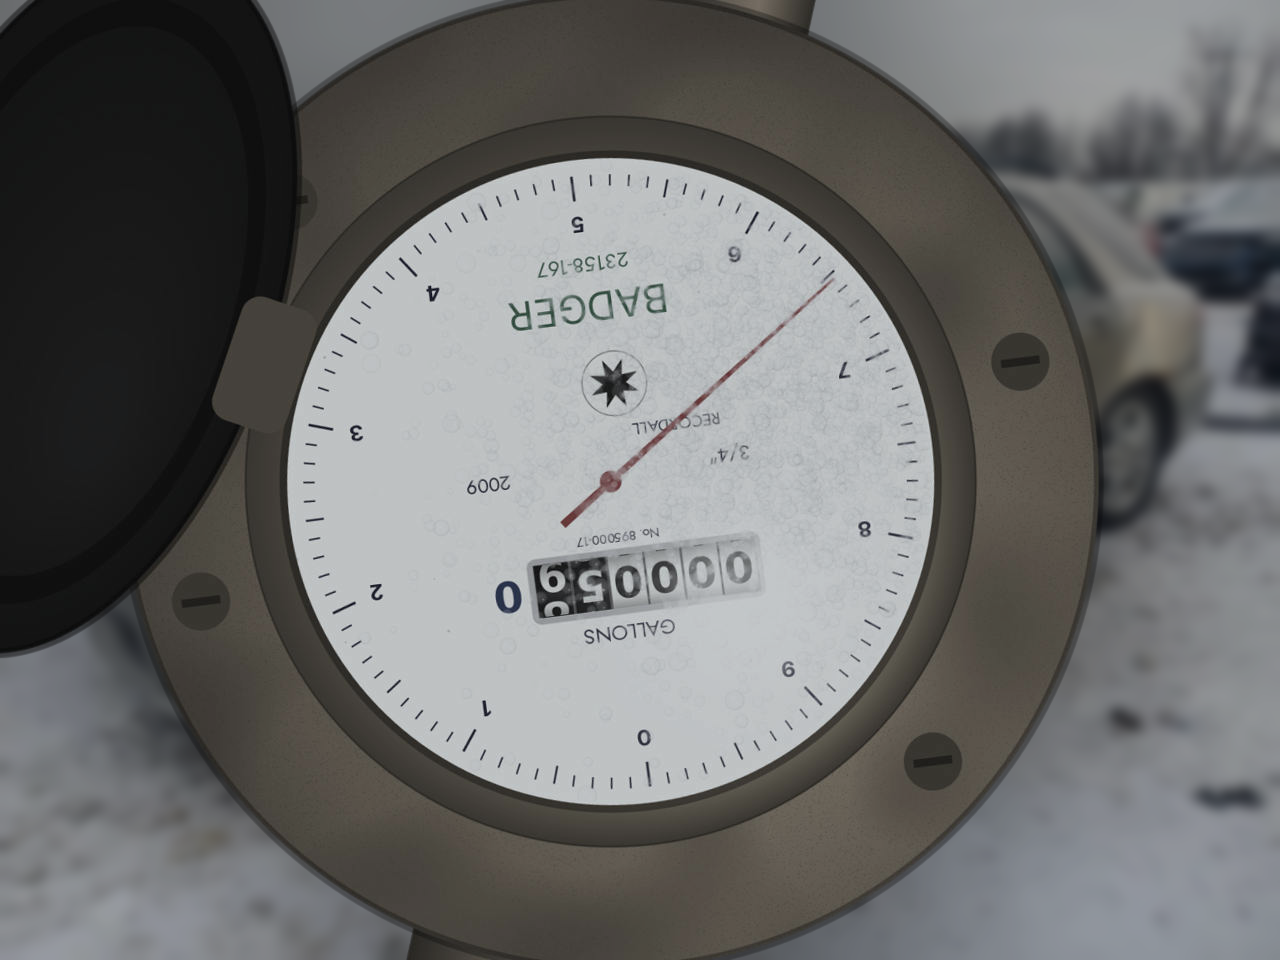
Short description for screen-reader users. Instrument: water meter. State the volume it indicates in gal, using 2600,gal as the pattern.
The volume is 586.5,gal
